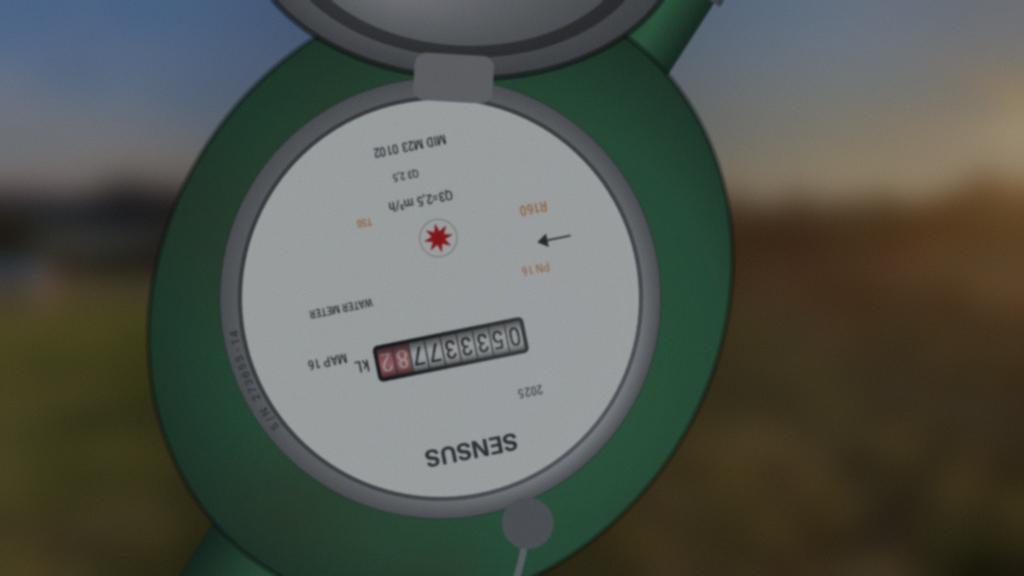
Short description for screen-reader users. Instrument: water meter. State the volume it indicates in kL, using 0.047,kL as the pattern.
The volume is 533377.82,kL
